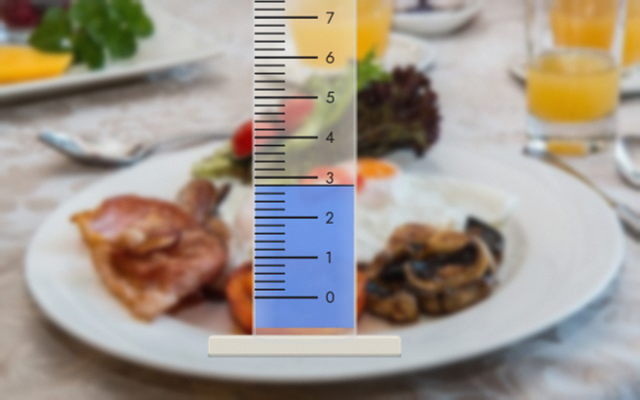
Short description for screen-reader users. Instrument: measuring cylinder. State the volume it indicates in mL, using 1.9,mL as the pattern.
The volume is 2.8,mL
